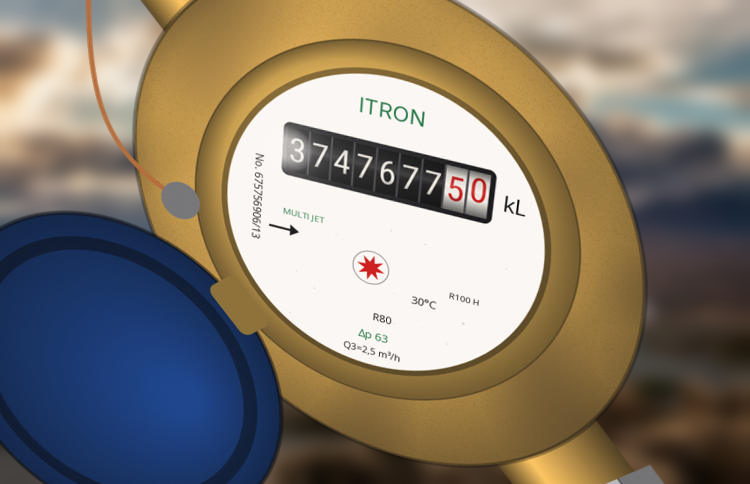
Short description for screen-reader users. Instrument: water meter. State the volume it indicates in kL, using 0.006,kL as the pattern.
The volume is 3747677.50,kL
